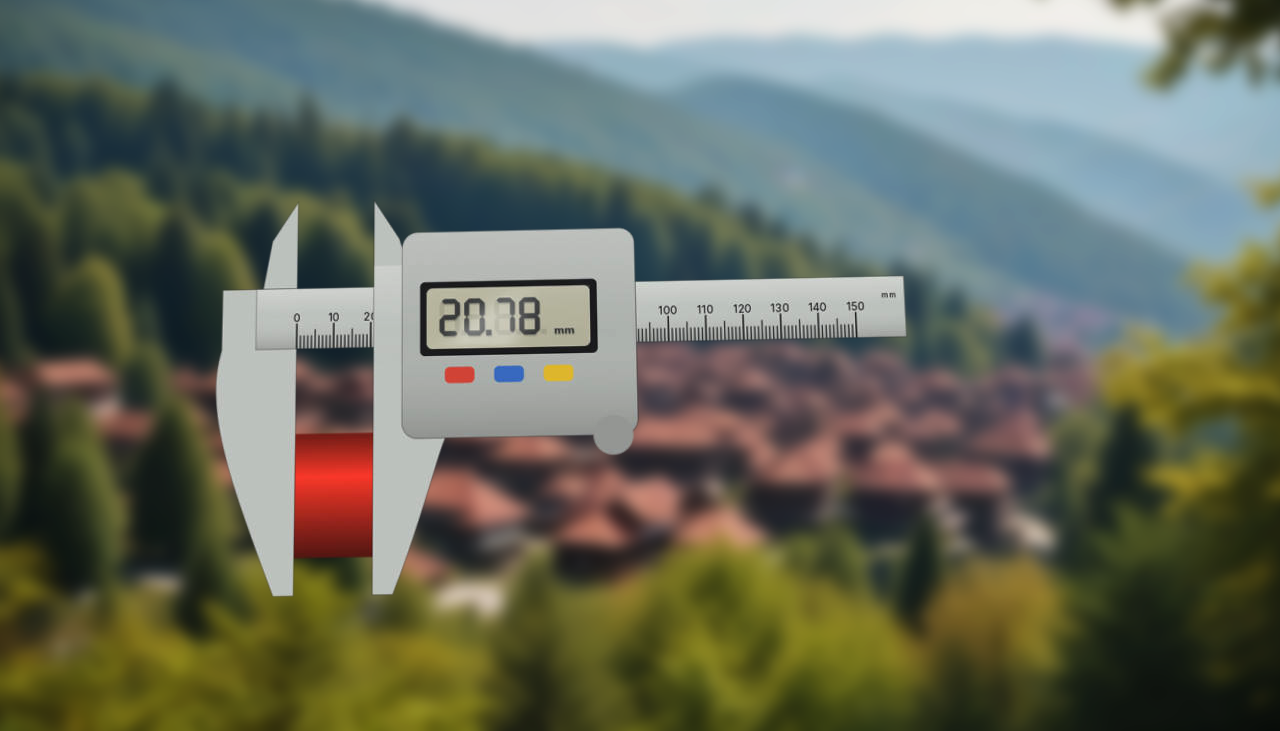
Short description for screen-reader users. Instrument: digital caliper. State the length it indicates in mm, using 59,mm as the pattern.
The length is 20.78,mm
